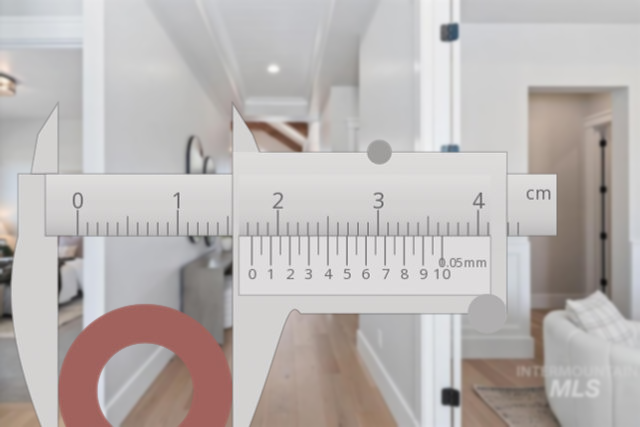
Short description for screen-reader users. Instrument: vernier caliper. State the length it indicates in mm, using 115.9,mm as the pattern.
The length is 17.4,mm
